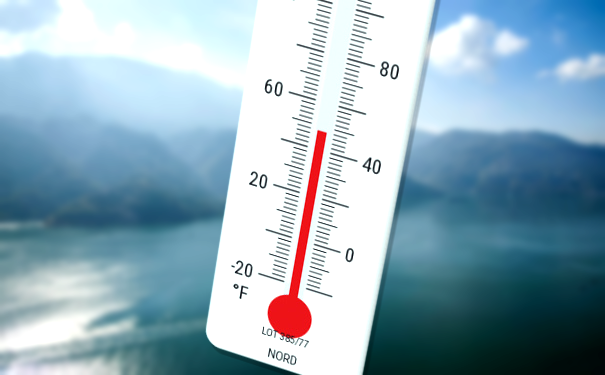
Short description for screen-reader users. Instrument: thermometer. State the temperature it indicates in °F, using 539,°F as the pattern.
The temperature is 48,°F
